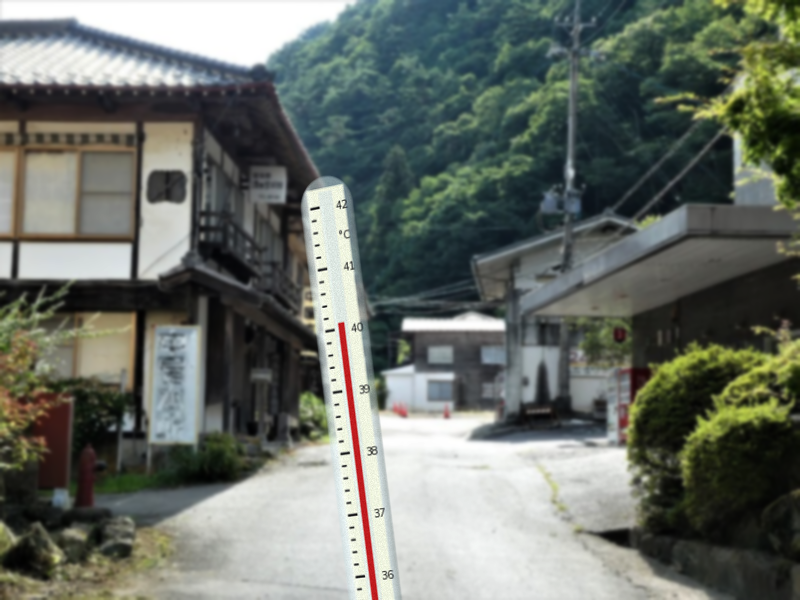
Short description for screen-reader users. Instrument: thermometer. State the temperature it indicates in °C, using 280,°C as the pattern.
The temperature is 40.1,°C
